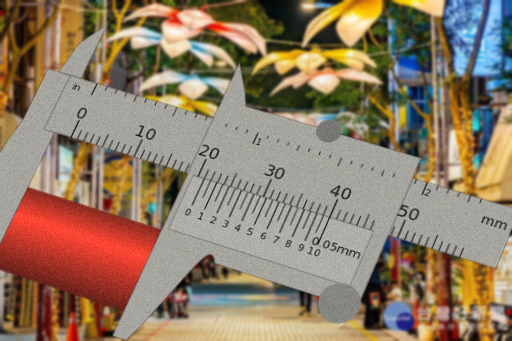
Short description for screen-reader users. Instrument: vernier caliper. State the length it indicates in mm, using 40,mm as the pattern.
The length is 21.0,mm
